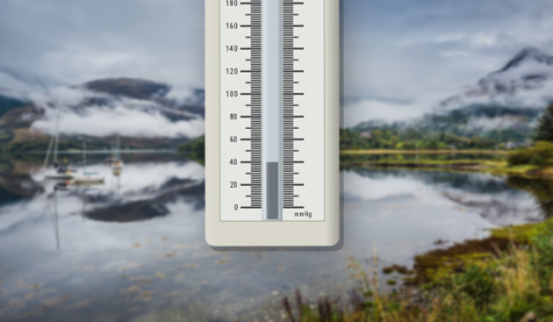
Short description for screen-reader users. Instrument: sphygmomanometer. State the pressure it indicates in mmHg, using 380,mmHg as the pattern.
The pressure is 40,mmHg
